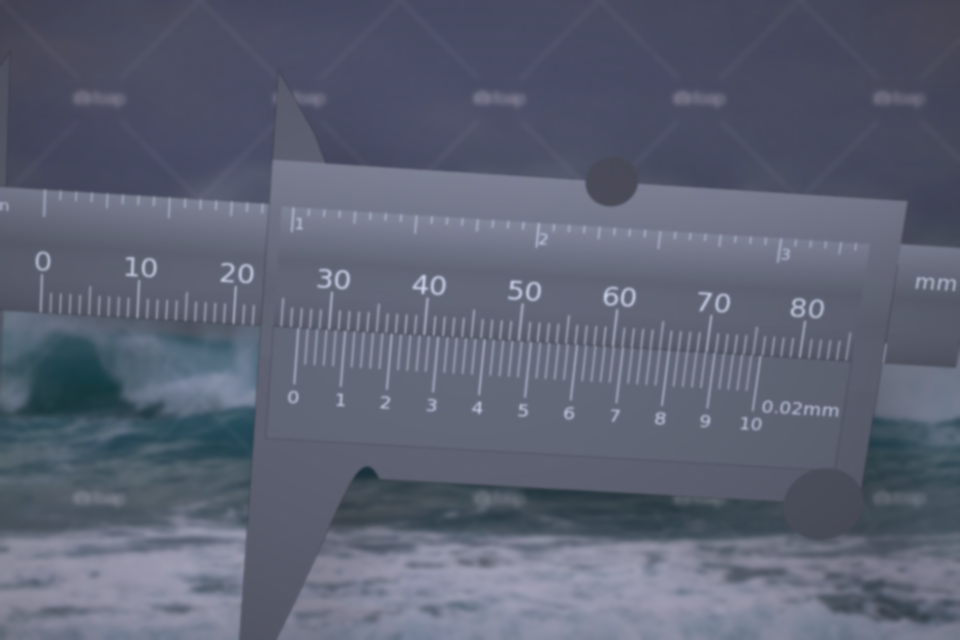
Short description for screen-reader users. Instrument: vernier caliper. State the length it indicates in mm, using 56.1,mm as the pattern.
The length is 26.8,mm
